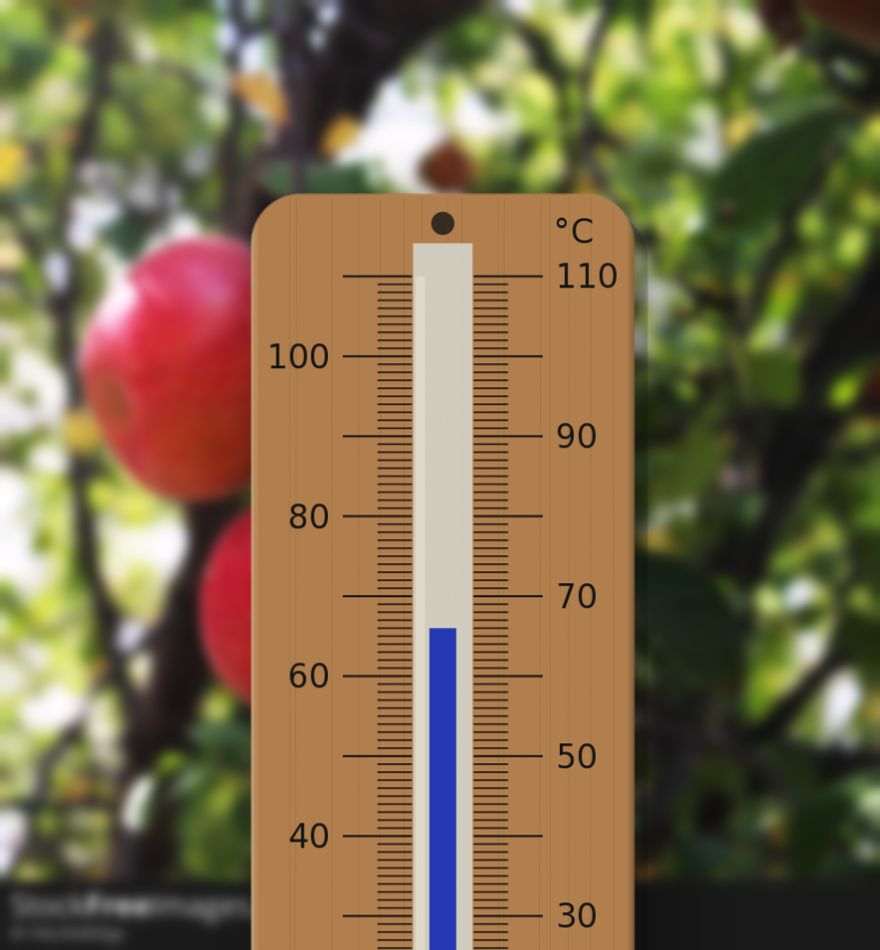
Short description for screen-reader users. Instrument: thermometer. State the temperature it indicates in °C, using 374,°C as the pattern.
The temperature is 66,°C
